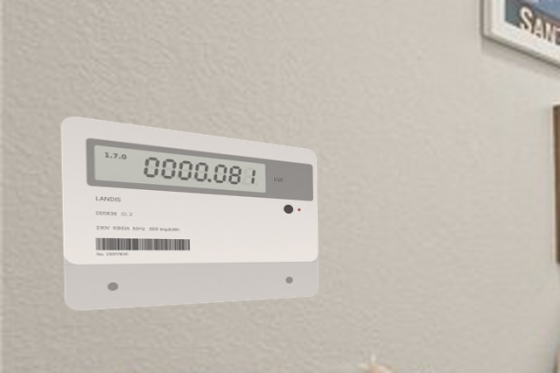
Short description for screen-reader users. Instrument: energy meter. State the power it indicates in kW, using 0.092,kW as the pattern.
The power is 0.081,kW
